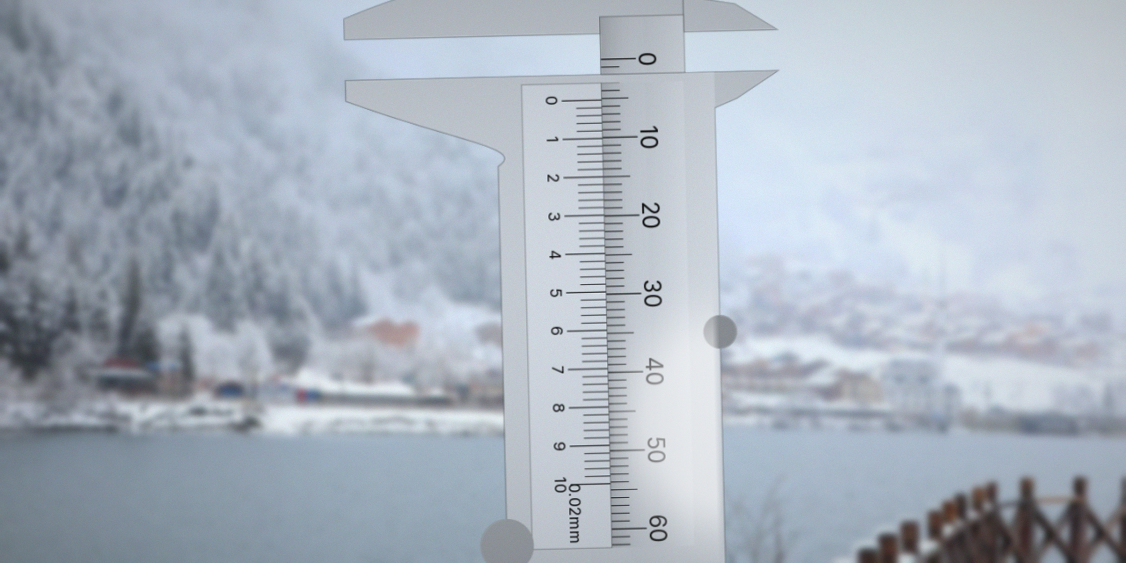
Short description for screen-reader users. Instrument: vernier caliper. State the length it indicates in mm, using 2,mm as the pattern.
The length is 5.2,mm
